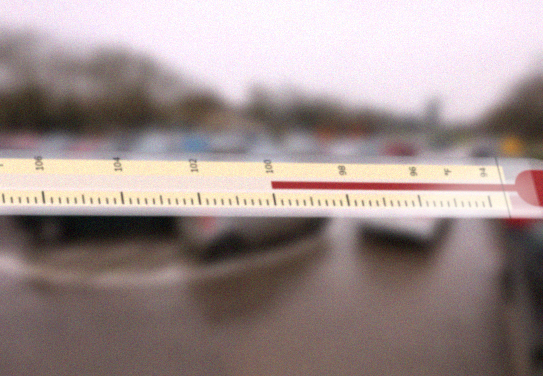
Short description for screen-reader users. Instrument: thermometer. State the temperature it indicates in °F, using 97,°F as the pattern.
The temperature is 100,°F
